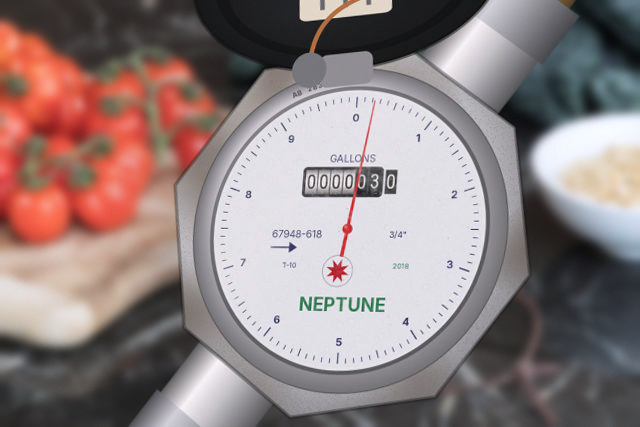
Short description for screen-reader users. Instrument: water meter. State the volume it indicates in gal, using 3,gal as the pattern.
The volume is 30.2,gal
